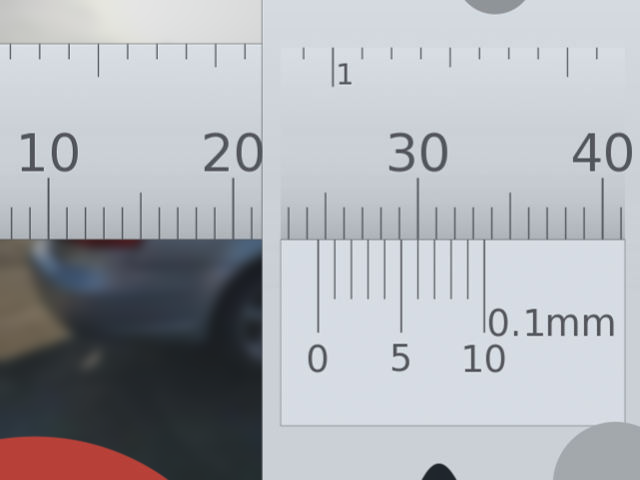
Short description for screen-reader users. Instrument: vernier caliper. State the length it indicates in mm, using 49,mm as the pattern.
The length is 24.6,mm
